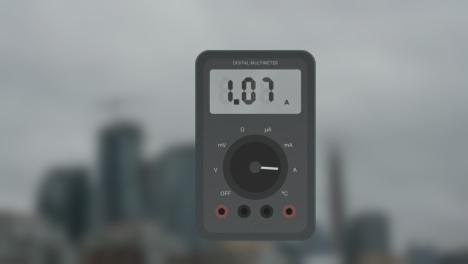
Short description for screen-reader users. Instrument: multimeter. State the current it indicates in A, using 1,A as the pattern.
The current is 1.07,A
